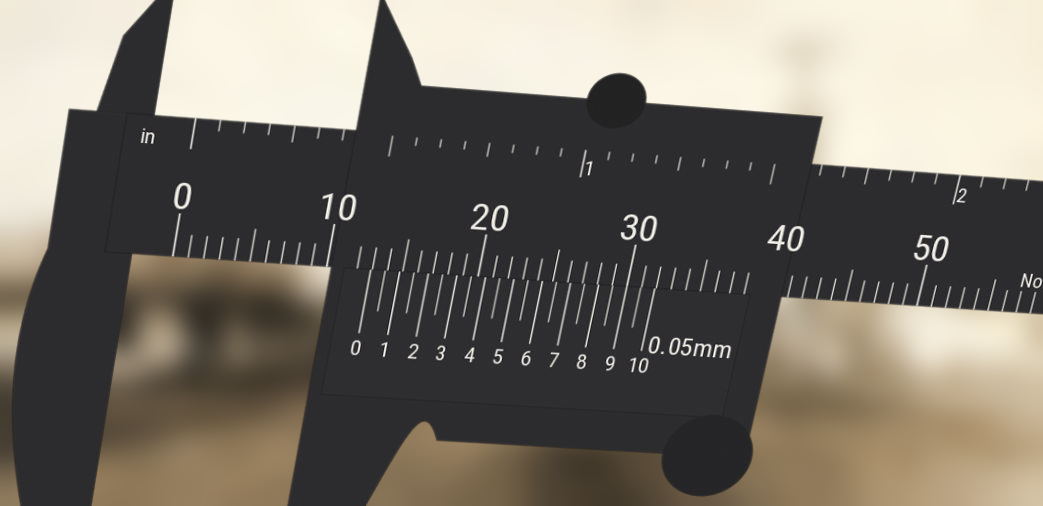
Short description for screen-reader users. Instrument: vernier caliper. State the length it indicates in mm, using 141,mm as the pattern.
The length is 12.9,mm
